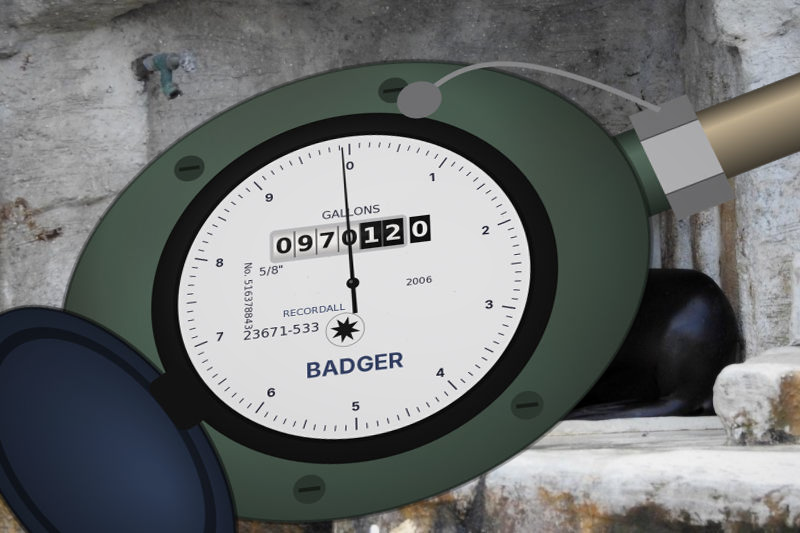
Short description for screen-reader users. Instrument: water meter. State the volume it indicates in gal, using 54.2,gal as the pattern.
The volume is 970119.9,gal
